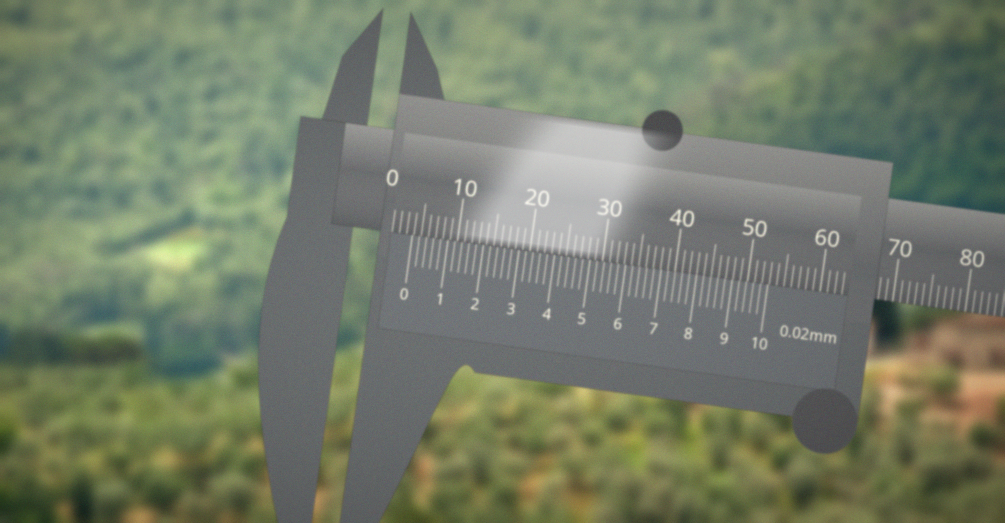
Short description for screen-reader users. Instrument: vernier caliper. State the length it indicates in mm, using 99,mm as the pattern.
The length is 3.8,mm
